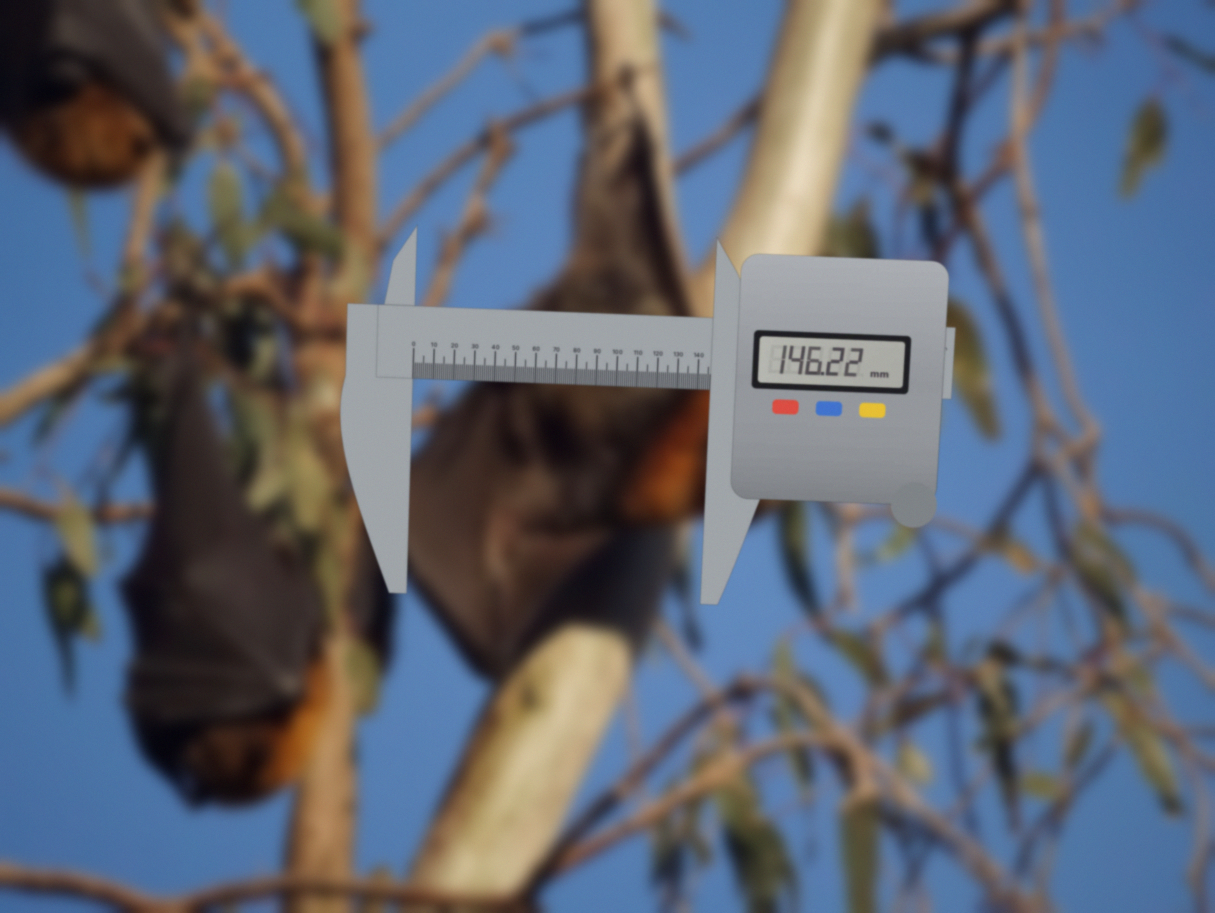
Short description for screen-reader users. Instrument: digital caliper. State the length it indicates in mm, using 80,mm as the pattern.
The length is 146.22,mm
